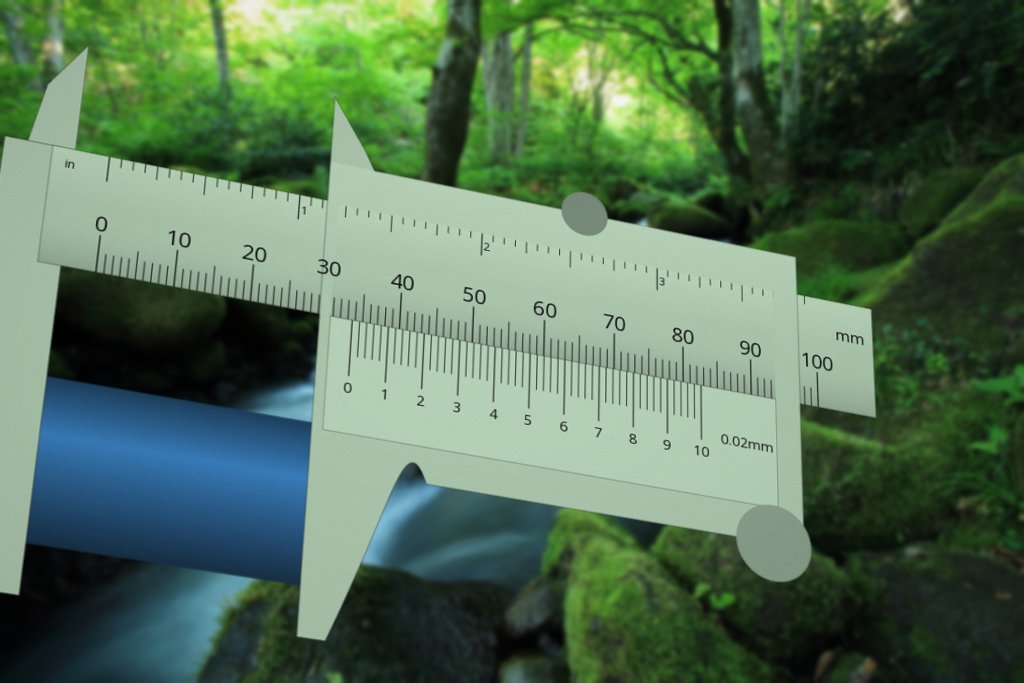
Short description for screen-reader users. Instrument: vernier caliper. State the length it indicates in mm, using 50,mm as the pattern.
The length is 33.6,mm
